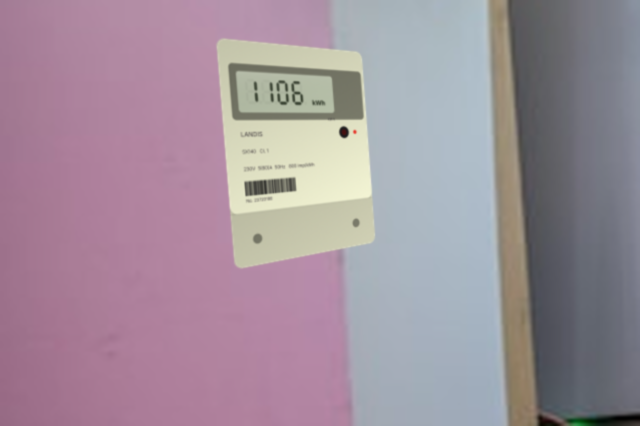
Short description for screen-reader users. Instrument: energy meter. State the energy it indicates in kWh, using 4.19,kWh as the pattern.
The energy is 1106,kWh
